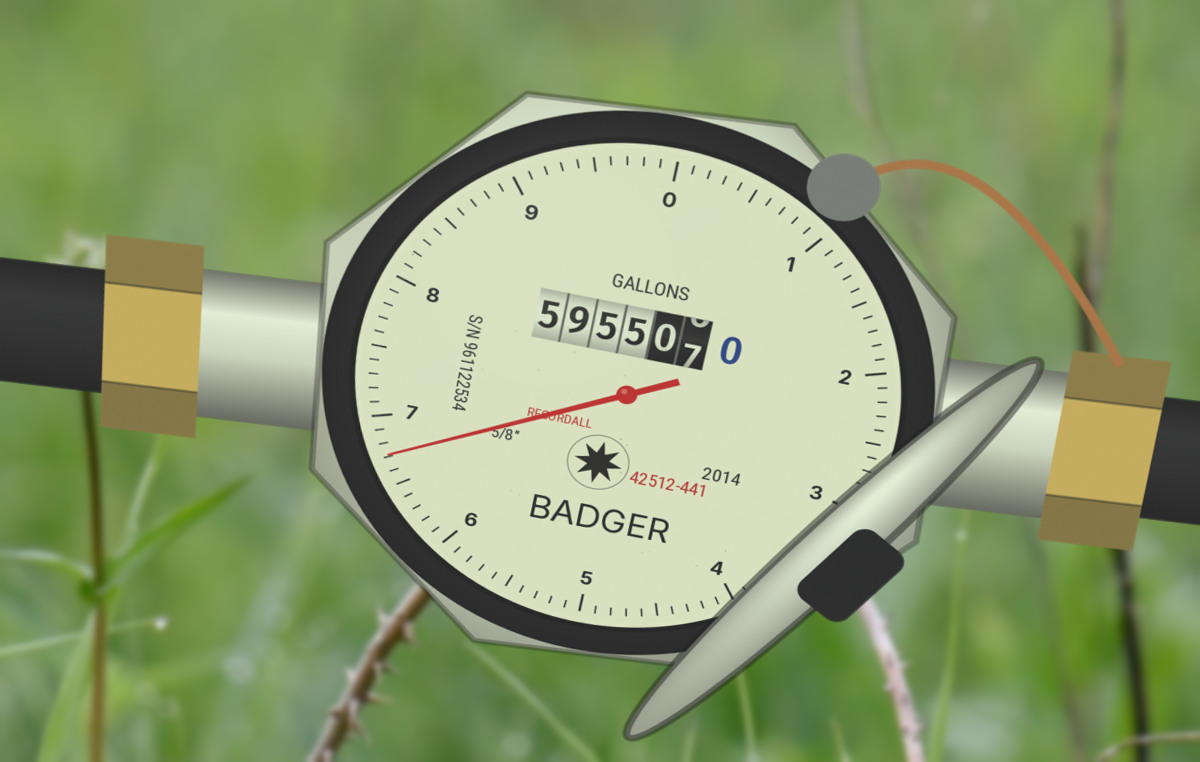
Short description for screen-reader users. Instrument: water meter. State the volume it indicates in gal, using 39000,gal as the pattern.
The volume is 5955066.7,gal
